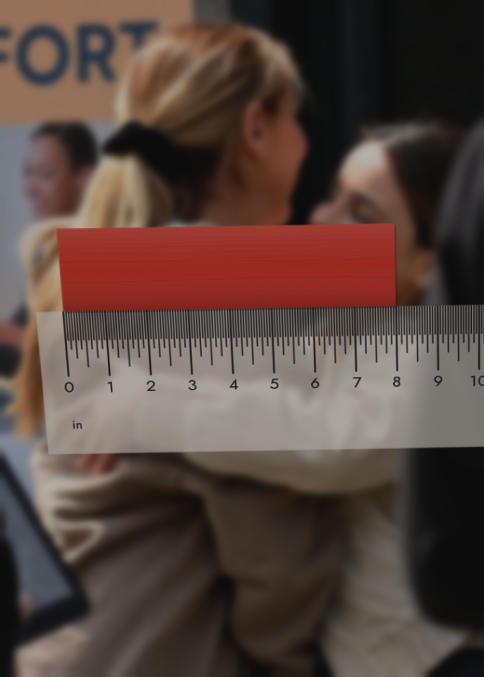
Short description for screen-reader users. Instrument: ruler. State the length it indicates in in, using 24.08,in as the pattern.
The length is 8,in
